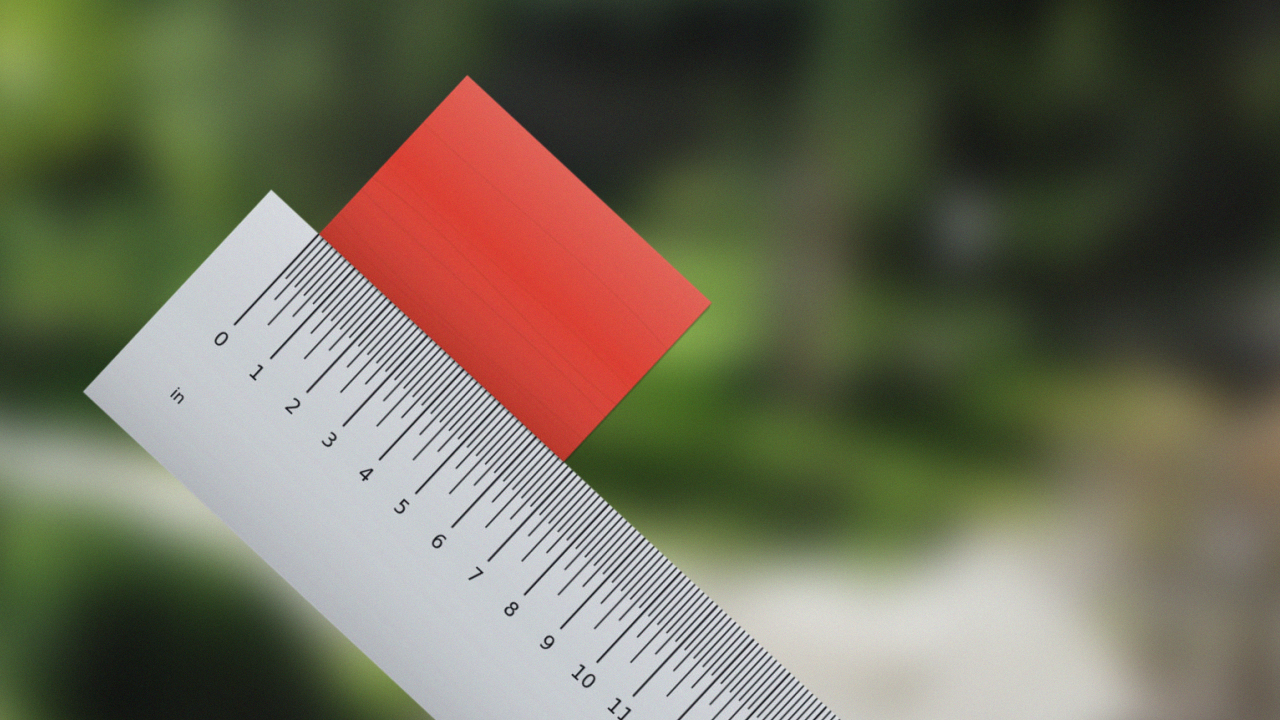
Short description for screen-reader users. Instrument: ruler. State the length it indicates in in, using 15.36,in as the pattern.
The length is 6.75,in
